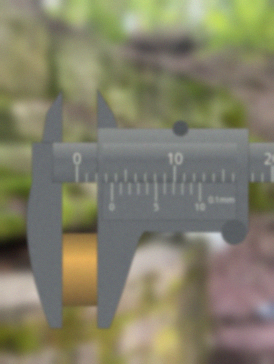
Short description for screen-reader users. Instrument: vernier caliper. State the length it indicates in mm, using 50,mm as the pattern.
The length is 3.6,mm
